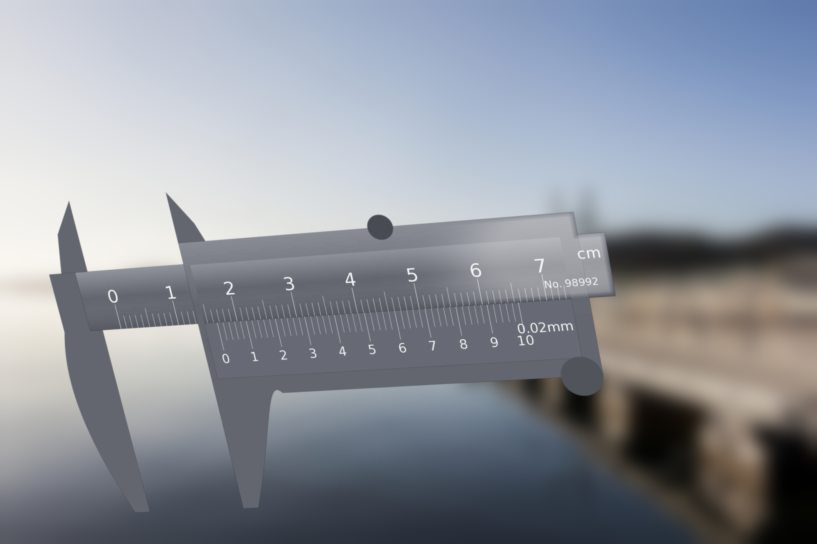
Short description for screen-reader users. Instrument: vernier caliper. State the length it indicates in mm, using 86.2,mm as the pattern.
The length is 16.6,mm
